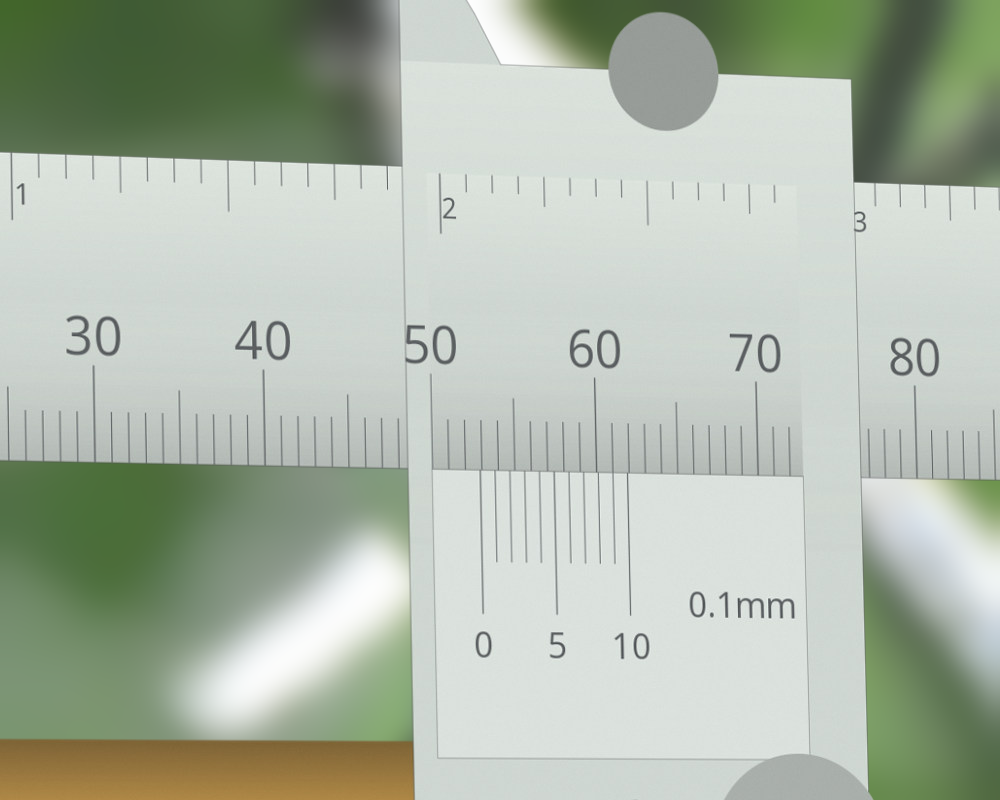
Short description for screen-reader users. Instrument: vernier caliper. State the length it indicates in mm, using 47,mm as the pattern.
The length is 52.9,mm
